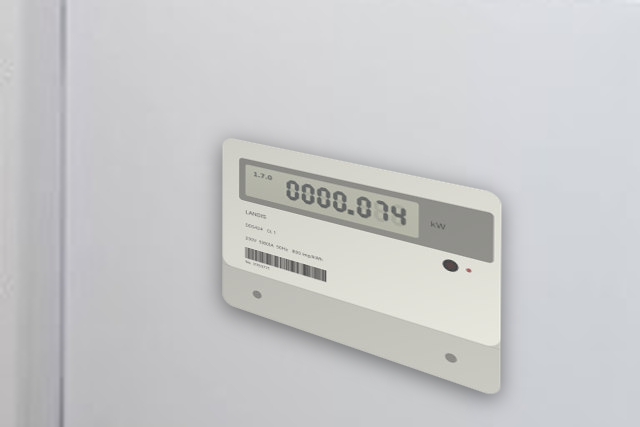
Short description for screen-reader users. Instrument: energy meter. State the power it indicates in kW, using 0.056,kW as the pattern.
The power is 0.074,kW
